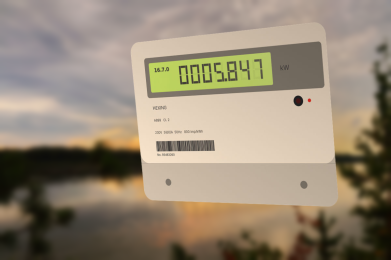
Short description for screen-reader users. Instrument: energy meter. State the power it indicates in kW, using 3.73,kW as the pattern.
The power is 5.847,kW
